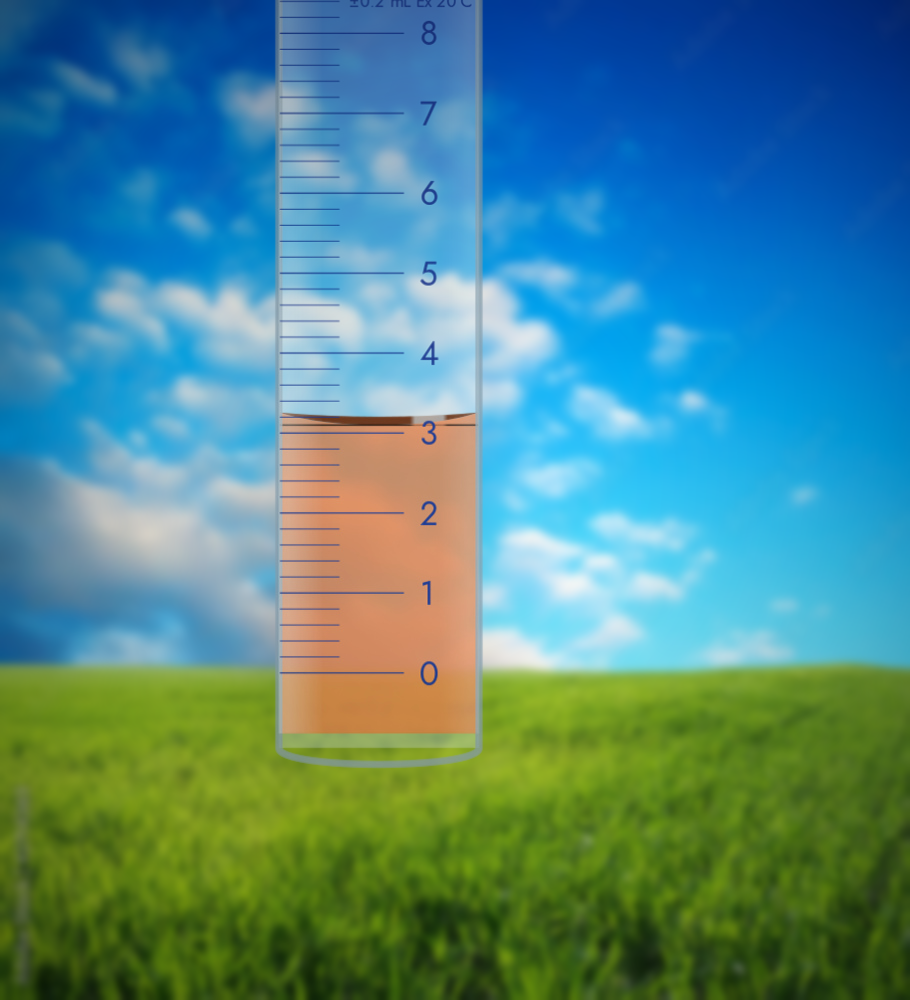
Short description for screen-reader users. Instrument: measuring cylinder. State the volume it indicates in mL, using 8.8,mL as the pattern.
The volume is 3.1,mL
